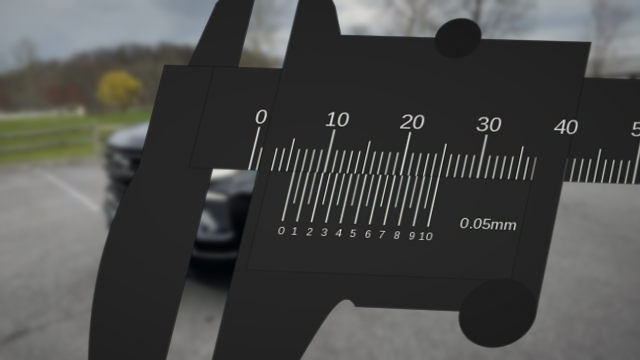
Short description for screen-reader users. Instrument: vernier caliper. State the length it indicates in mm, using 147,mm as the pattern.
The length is 6.0,mm
